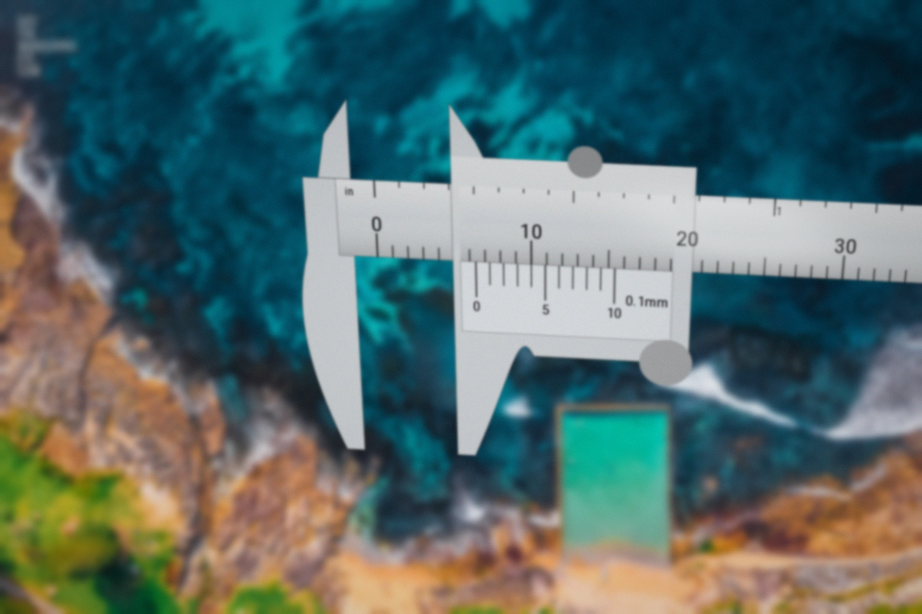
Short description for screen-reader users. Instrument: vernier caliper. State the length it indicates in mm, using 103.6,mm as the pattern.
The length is 6.4,mm
